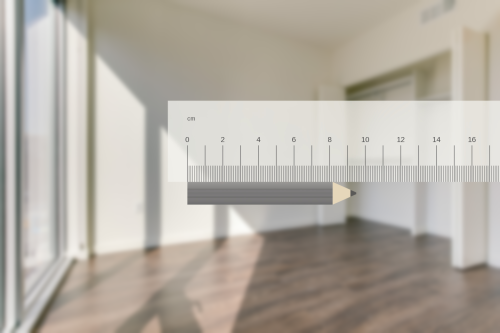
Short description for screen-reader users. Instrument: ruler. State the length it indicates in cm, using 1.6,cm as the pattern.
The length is 9.5,cm
